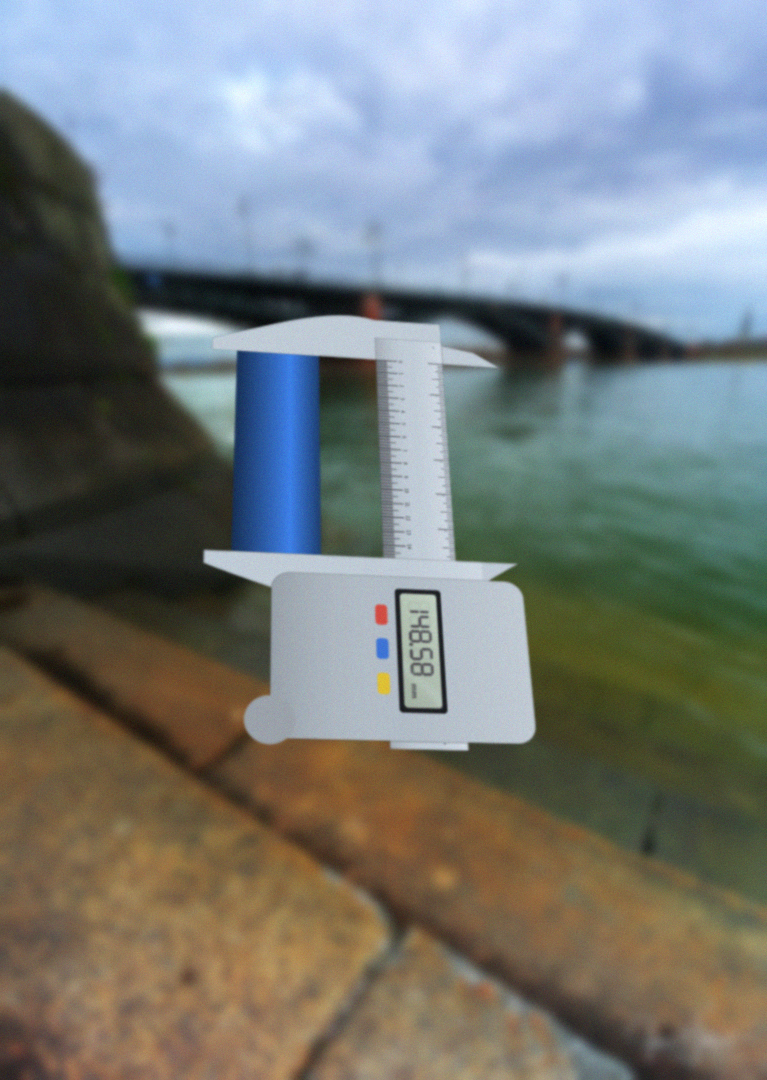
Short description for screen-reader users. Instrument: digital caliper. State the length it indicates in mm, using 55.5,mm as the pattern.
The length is 148.58,mm
